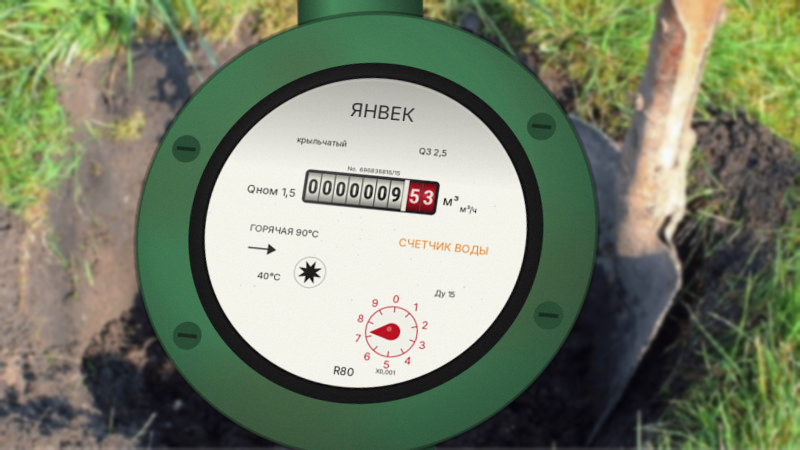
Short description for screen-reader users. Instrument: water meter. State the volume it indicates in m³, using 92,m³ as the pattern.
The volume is 9.537,m³
